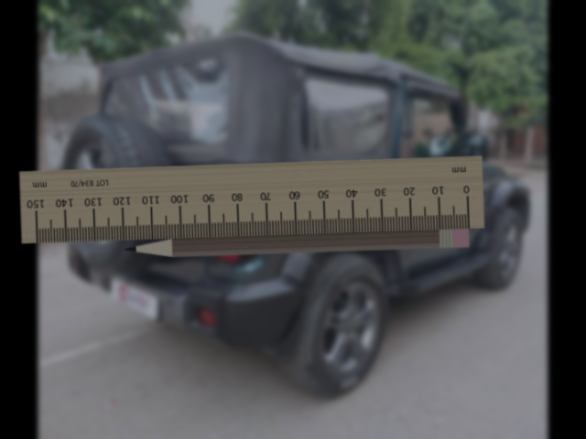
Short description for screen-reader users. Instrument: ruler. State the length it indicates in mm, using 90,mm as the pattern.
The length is 120,mm
